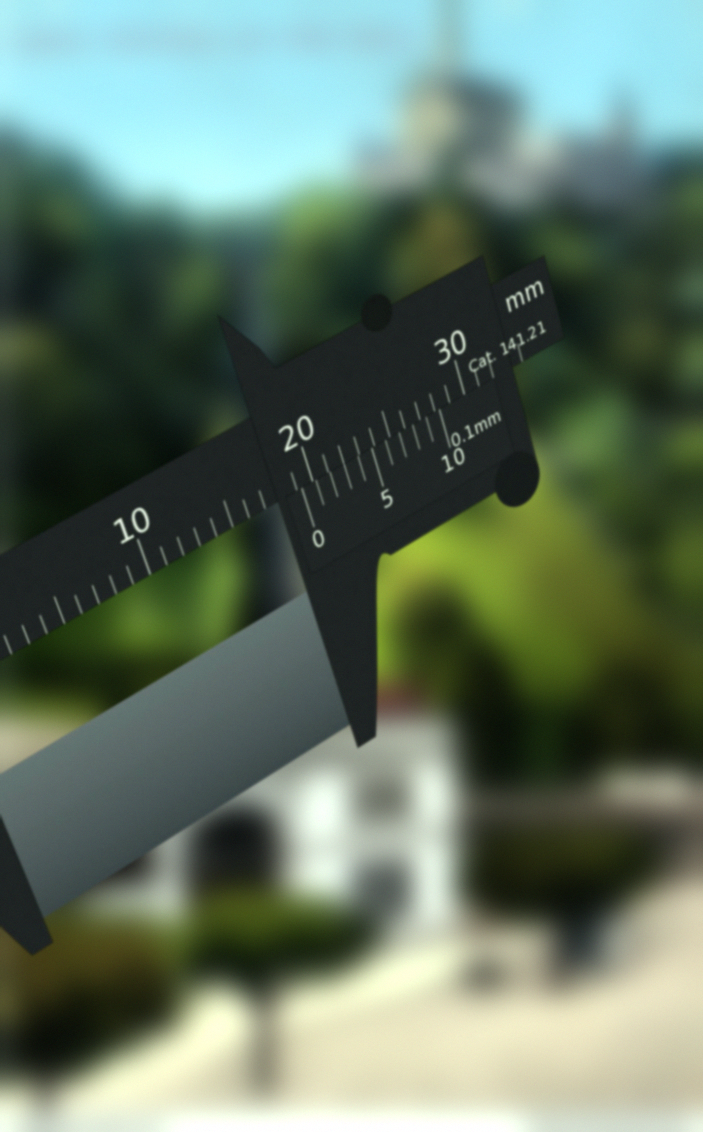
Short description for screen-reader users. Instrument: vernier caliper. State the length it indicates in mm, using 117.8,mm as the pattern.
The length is 19.3,mm
